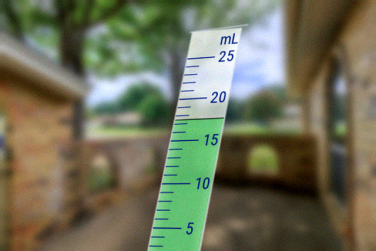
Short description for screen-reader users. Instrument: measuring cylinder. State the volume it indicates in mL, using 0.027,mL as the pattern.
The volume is 17.5,mL
